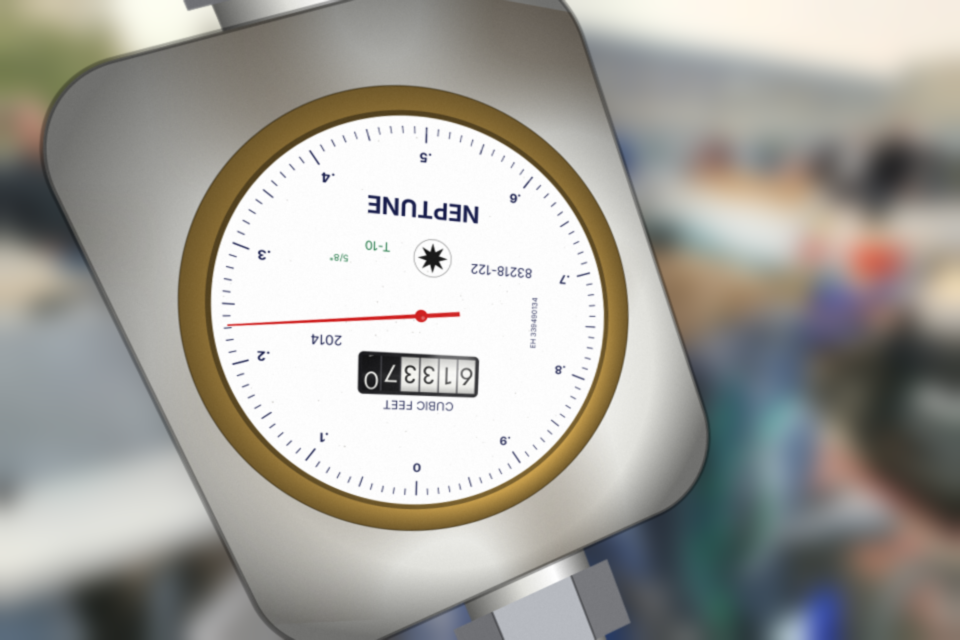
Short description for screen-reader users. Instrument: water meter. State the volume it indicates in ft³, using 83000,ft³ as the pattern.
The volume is 613370.23,ft³
